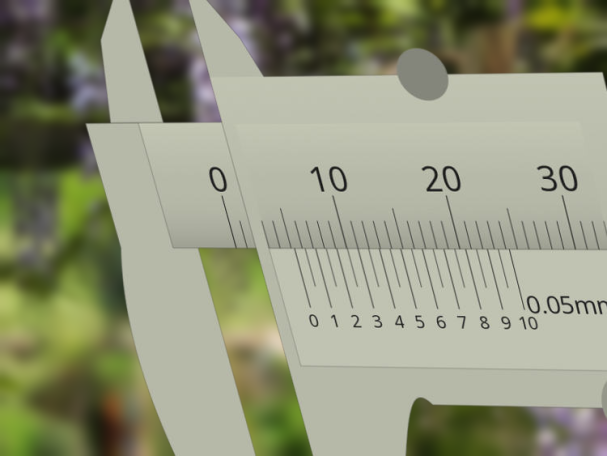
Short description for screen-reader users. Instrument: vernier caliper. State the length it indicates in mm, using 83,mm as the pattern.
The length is 5.3,mm
